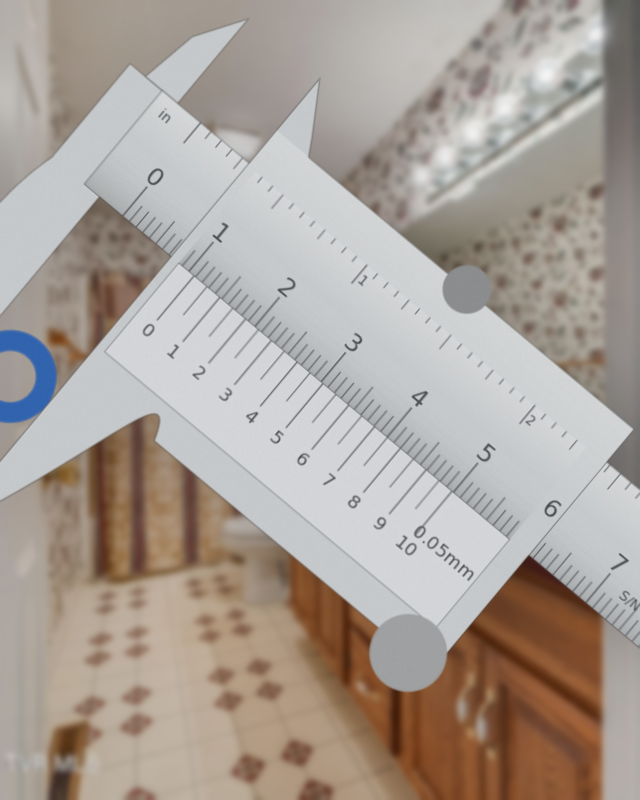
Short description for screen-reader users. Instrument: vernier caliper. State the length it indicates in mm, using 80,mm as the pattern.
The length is 10.8,mm
